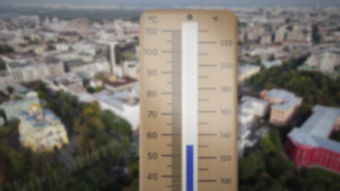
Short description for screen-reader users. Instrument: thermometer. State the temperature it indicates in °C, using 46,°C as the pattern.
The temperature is 55,°C
